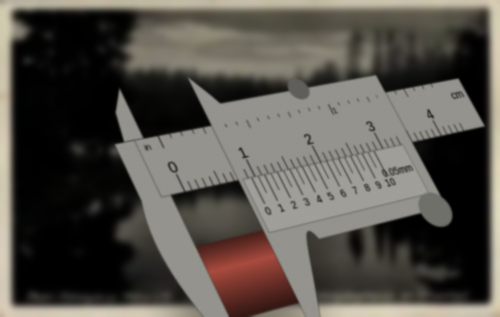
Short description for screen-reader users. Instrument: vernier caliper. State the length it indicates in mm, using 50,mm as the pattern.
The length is 9.5,mm
